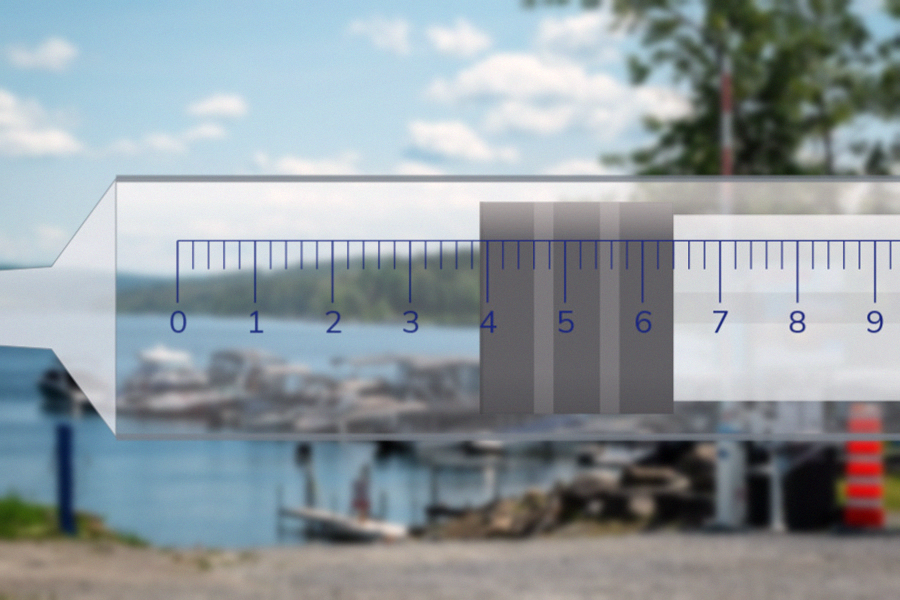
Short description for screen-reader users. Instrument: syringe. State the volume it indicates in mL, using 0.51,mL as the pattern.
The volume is 3.9,mL
